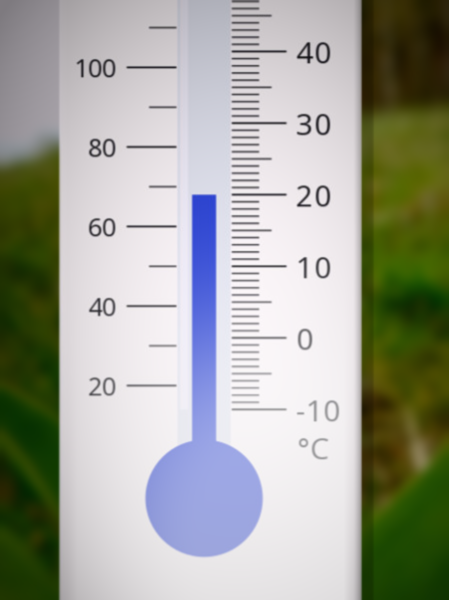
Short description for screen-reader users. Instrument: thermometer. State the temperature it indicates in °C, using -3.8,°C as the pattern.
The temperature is 20,°C
